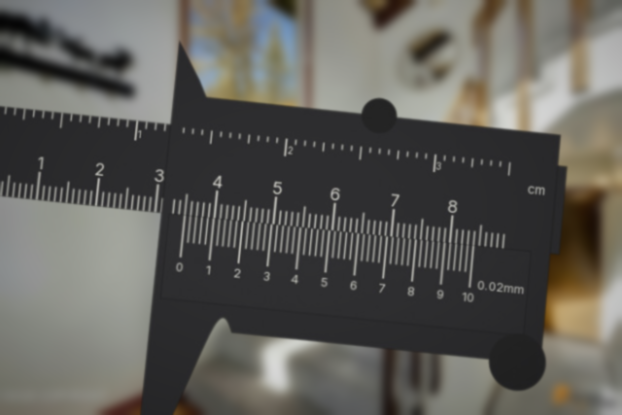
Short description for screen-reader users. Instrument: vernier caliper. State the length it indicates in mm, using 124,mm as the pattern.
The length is 35.0,mm
